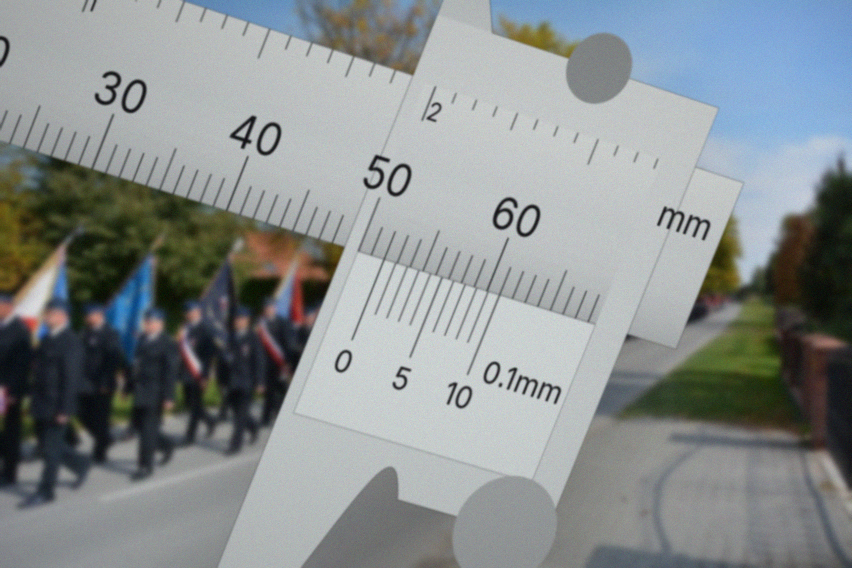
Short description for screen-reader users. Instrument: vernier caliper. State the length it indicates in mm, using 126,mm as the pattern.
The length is 52.0,mm
